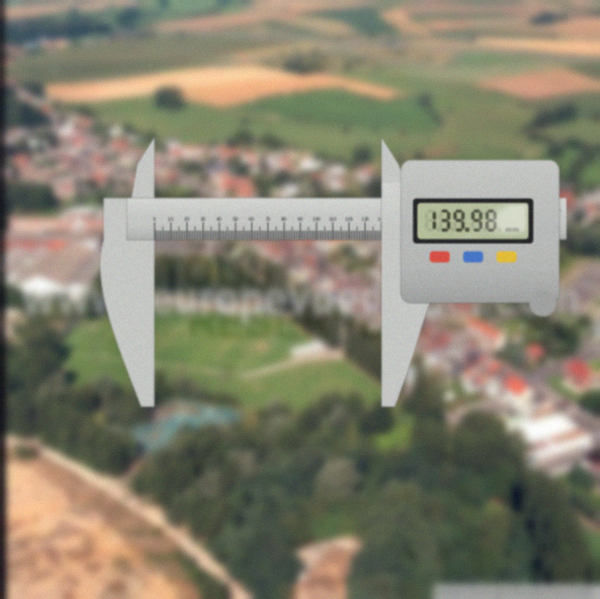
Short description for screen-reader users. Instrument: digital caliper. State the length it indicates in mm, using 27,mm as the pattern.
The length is 139.98,mm
